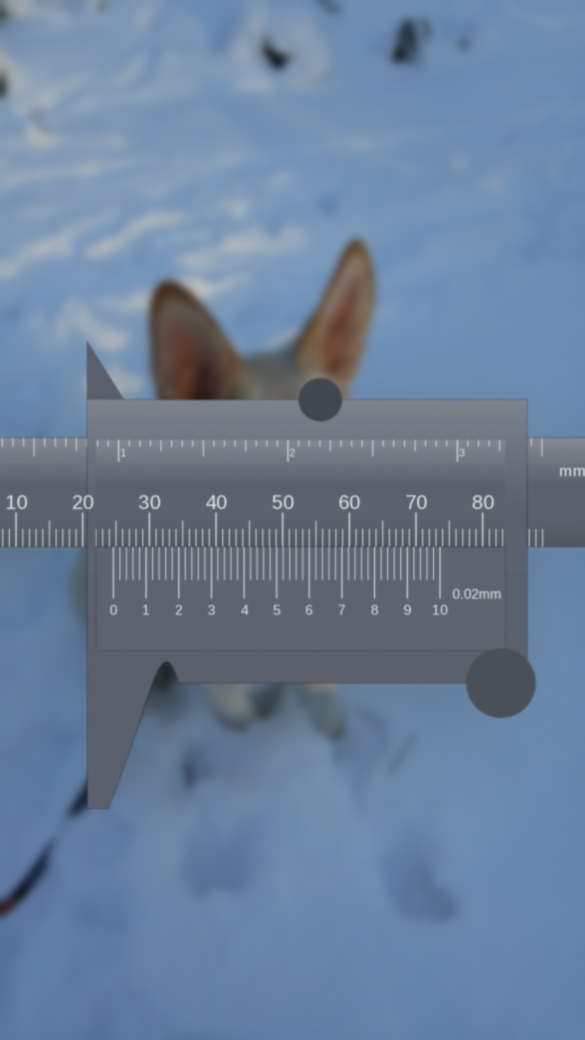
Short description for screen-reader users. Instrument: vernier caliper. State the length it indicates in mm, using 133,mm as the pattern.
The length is 24.6,mm
